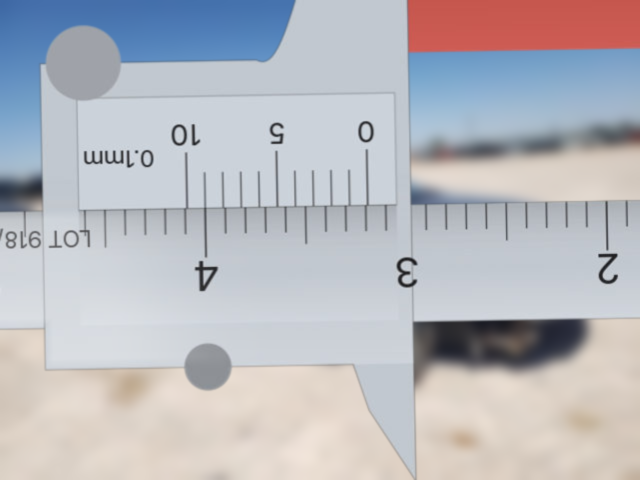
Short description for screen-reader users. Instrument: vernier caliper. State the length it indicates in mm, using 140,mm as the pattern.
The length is 31.9,mm
